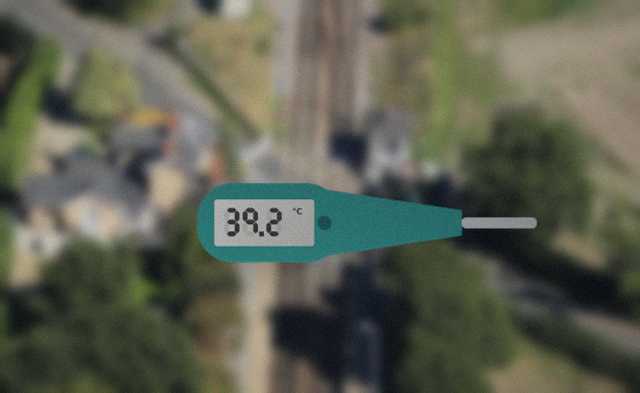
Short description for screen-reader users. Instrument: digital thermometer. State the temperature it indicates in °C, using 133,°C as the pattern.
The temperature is 39.2,°C
